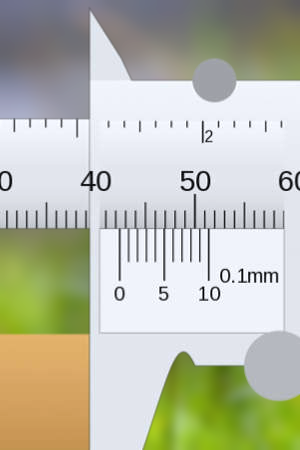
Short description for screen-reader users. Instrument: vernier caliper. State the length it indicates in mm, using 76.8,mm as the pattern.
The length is 42.4,mm
